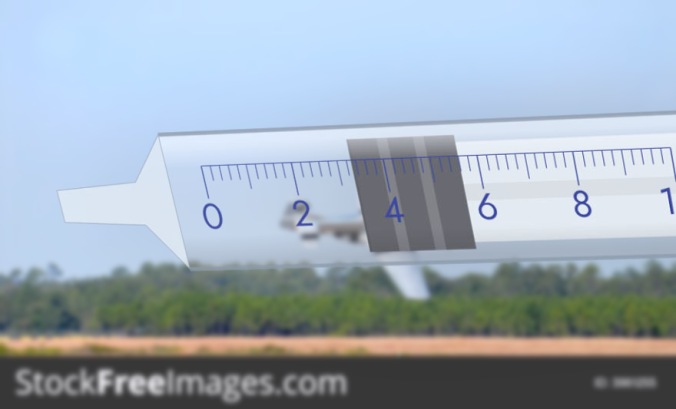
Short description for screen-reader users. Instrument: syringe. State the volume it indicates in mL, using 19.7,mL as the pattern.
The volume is 3.3,mL
